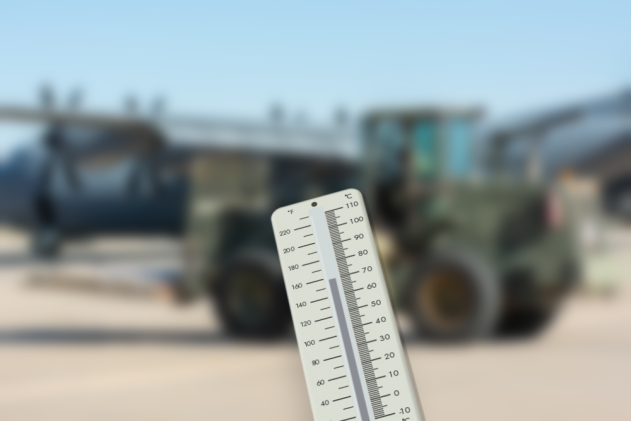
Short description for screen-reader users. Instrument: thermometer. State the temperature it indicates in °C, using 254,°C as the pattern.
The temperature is 70,°C
